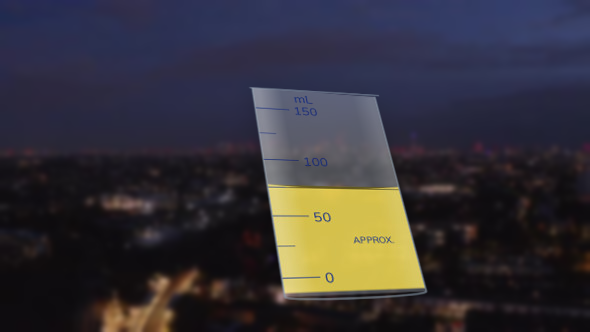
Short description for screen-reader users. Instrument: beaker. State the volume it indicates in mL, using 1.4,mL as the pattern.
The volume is 75,mL
